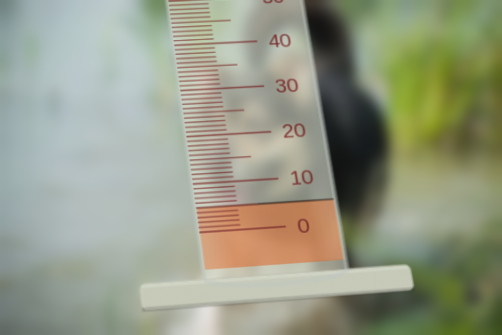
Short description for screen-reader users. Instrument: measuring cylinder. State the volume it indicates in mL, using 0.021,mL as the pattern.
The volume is 5,mL
